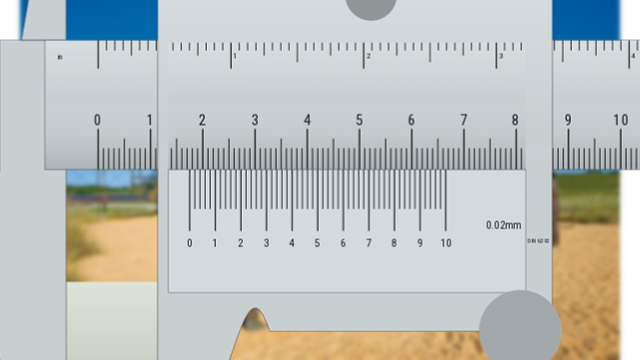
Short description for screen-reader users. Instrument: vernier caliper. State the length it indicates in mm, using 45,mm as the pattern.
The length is 17.5,mm
